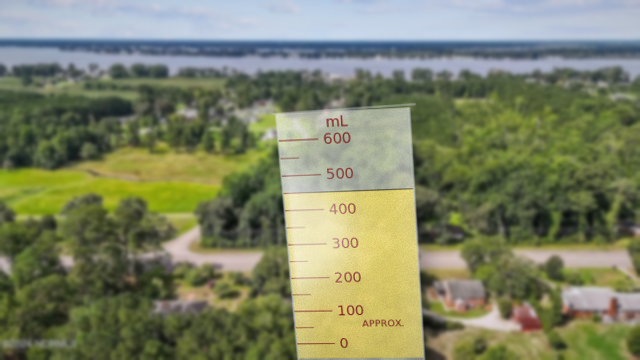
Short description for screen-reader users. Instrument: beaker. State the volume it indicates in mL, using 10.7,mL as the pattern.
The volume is 450,mL
